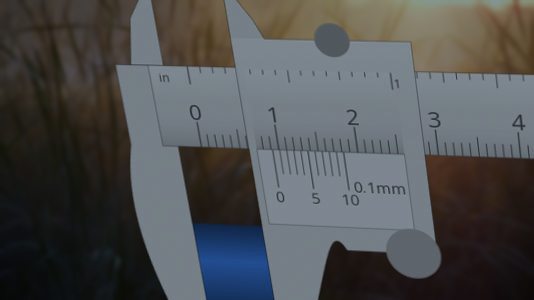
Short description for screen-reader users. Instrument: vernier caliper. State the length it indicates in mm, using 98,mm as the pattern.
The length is 9.2,mm
